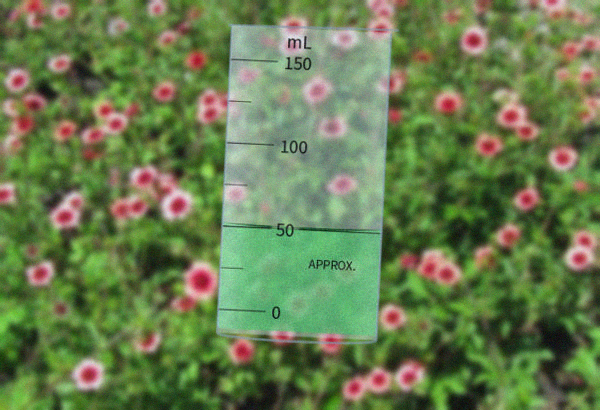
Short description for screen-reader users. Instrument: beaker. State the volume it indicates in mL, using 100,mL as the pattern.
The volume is 50,mL
